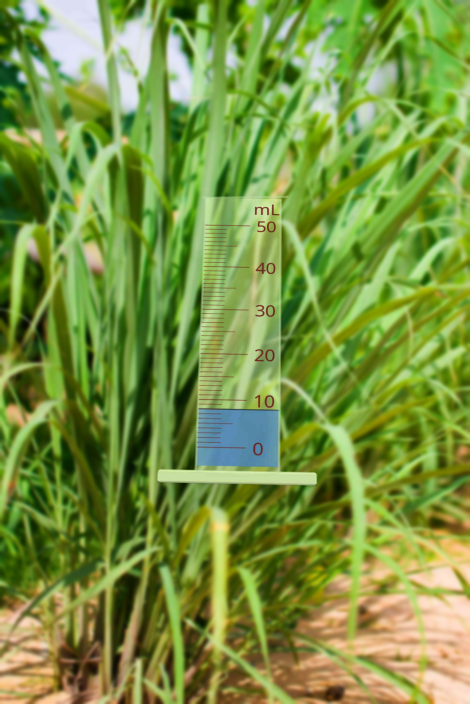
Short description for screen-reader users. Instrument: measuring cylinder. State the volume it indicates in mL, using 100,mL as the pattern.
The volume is 8,mL
